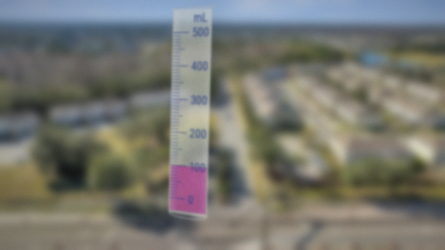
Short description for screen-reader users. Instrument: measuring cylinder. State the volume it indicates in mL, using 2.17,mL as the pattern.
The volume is 100,mL
